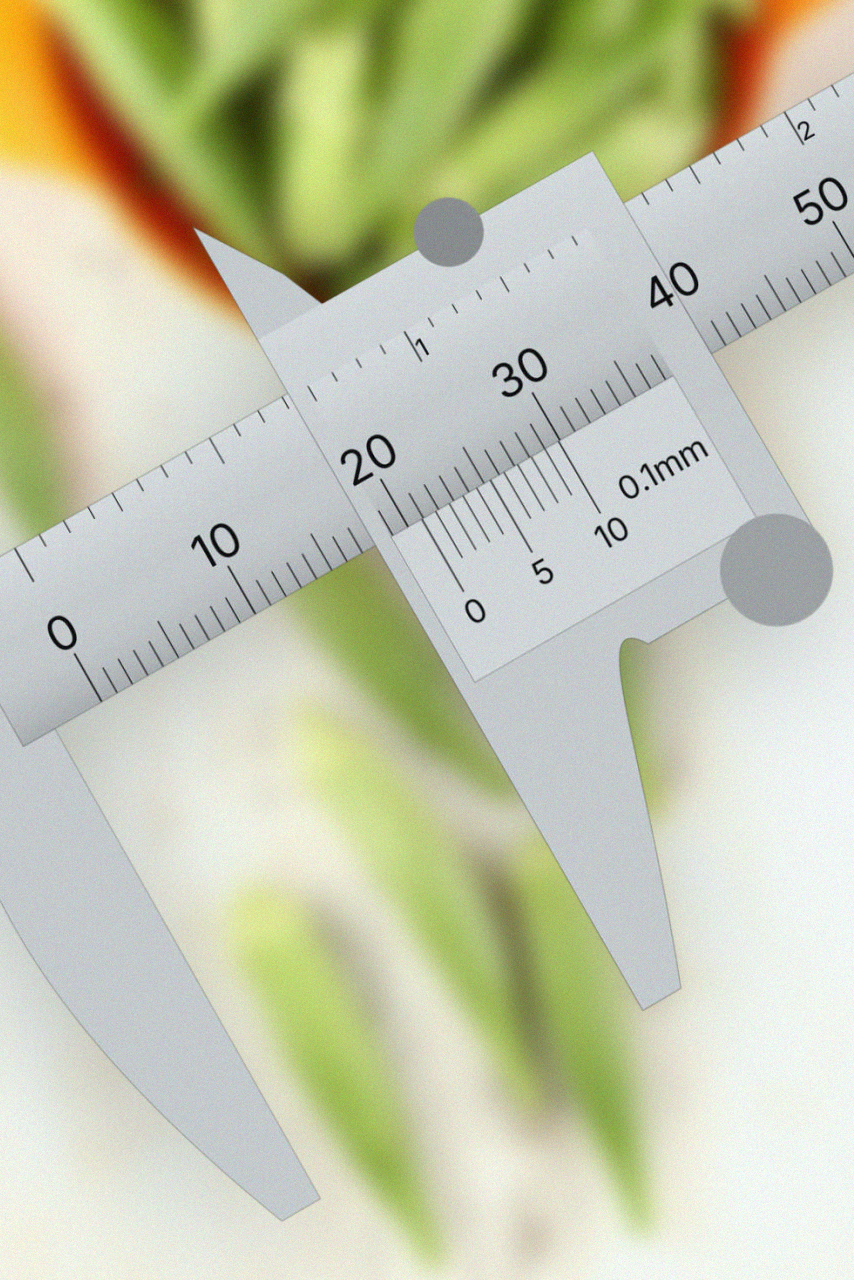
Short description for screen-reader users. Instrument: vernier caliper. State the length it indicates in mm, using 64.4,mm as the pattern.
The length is 20.9,mm
